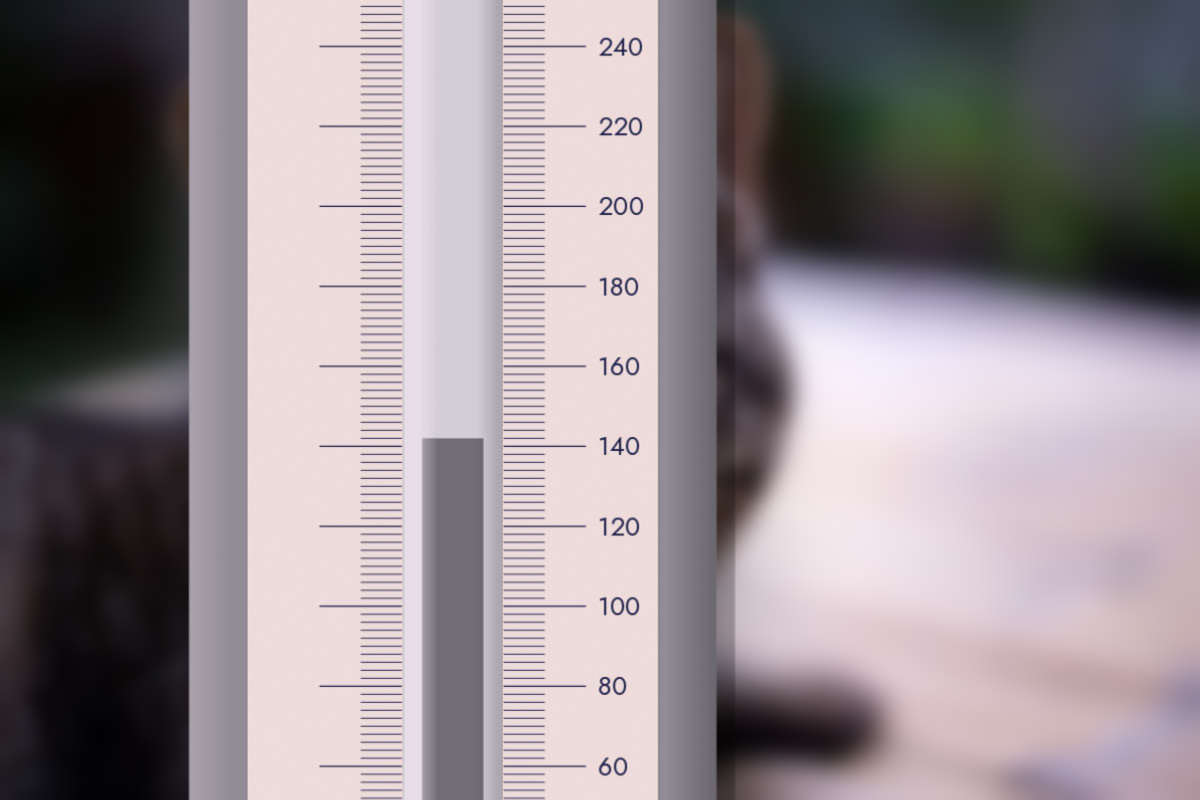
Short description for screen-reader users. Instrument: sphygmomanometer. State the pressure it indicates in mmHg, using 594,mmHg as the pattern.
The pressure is 142,mmHg
